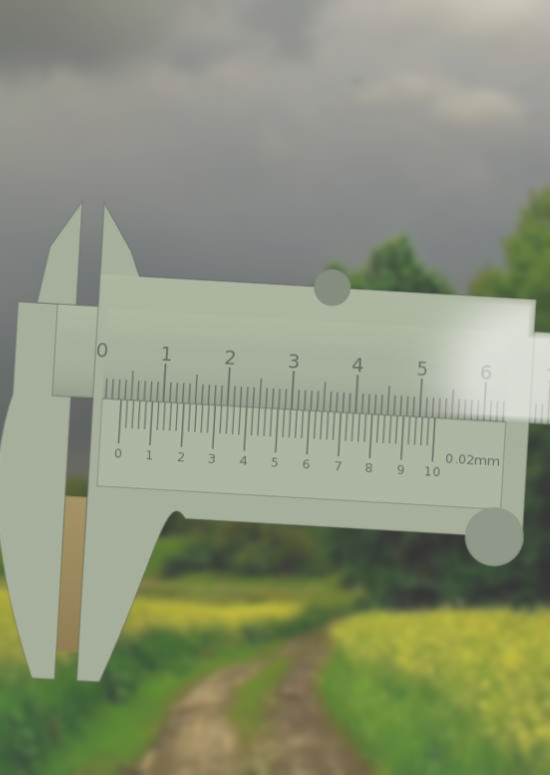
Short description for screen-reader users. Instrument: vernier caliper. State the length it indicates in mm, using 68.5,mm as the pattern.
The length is 3.4,mm
